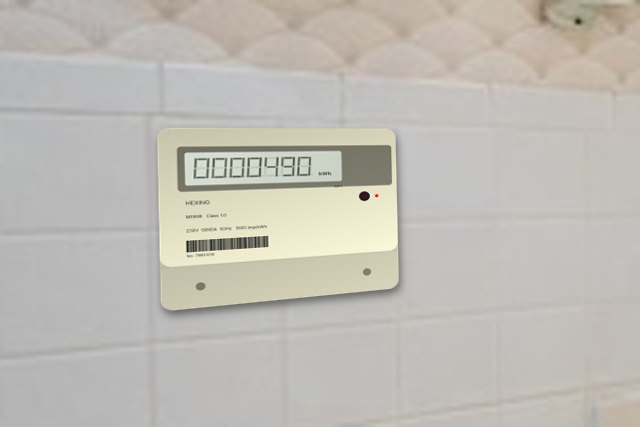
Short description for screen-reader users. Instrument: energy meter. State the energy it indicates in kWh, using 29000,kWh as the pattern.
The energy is 490,kWh
